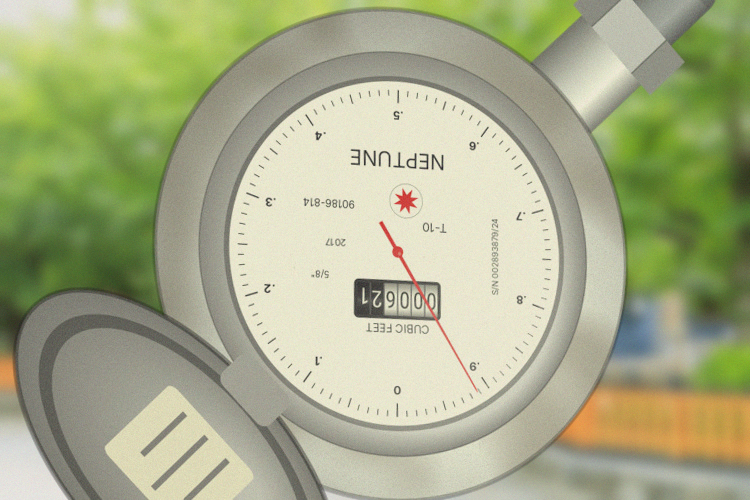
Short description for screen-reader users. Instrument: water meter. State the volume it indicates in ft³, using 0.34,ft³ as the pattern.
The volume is 620.91,ft³
